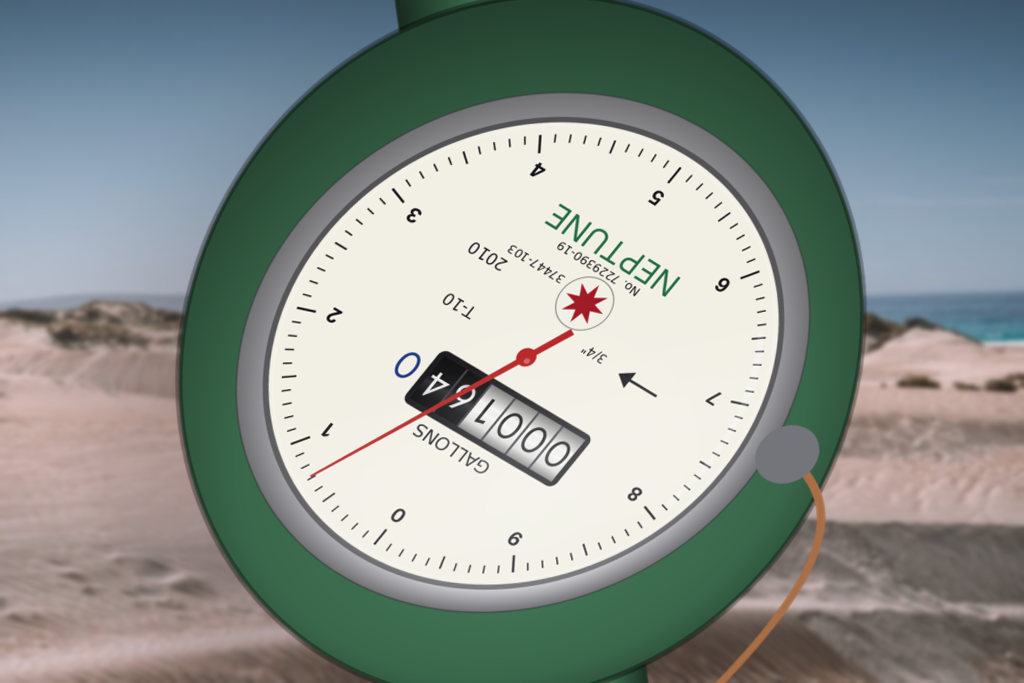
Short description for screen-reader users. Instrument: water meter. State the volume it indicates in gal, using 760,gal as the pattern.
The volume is 1640.7,gal
